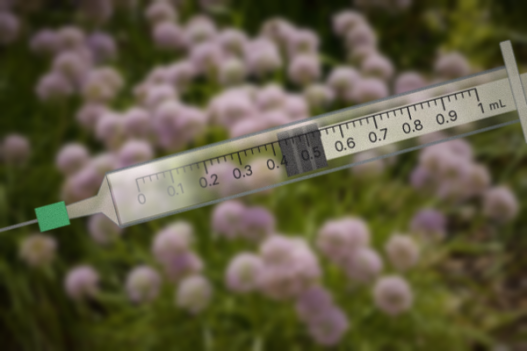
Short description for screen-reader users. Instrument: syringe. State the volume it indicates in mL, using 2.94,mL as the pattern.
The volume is 0.42,mL
